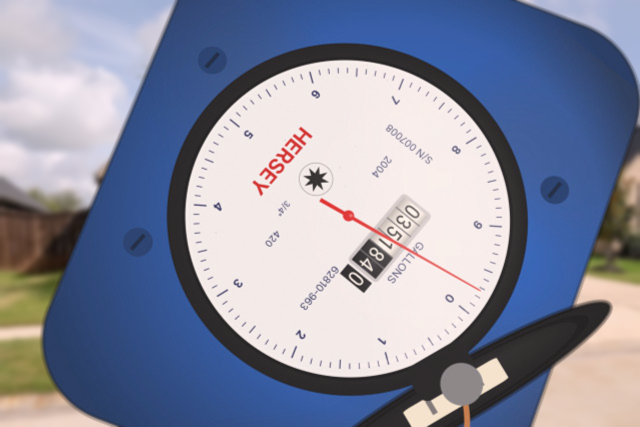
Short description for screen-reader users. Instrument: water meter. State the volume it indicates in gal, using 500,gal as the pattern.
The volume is 351839.7,gal
